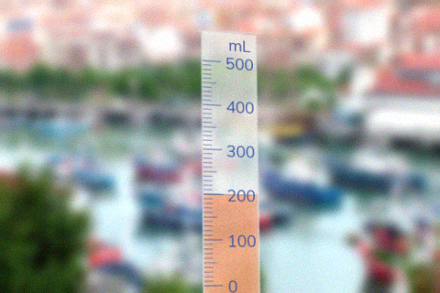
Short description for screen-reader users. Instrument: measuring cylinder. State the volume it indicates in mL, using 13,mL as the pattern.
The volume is 200,mL
